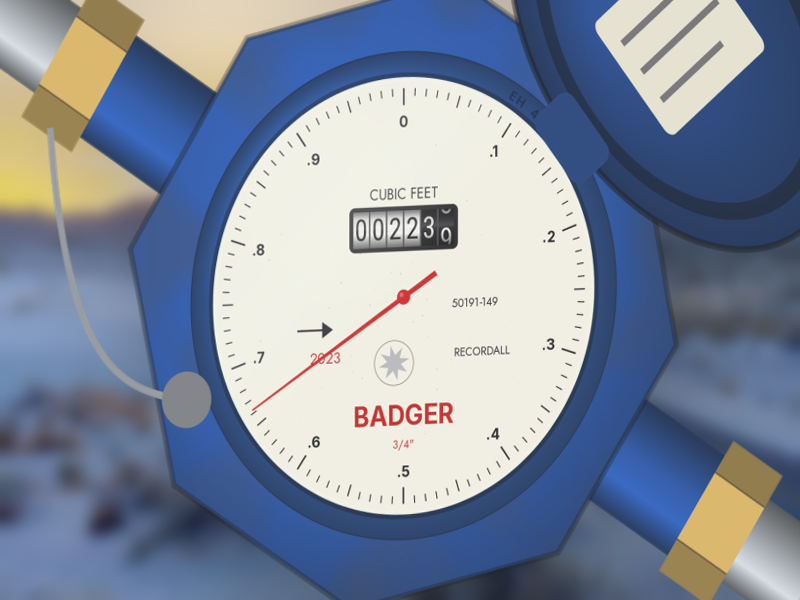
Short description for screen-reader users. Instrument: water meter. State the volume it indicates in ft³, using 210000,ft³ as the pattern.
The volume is 2238.66,ft³
